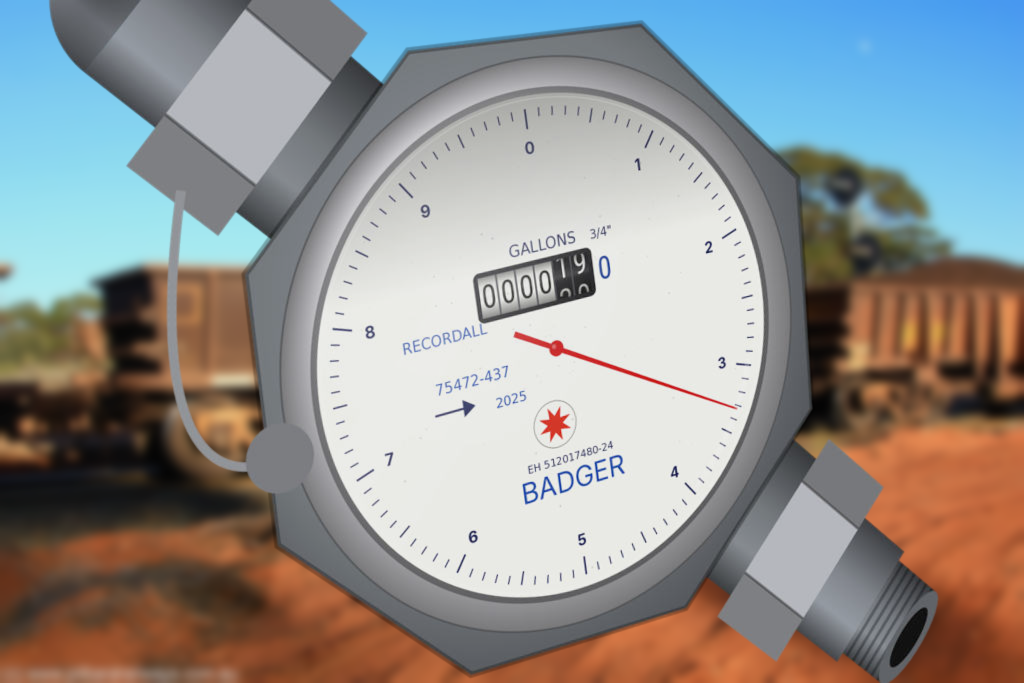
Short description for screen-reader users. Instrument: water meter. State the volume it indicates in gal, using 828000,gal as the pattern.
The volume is 193.3,gal
